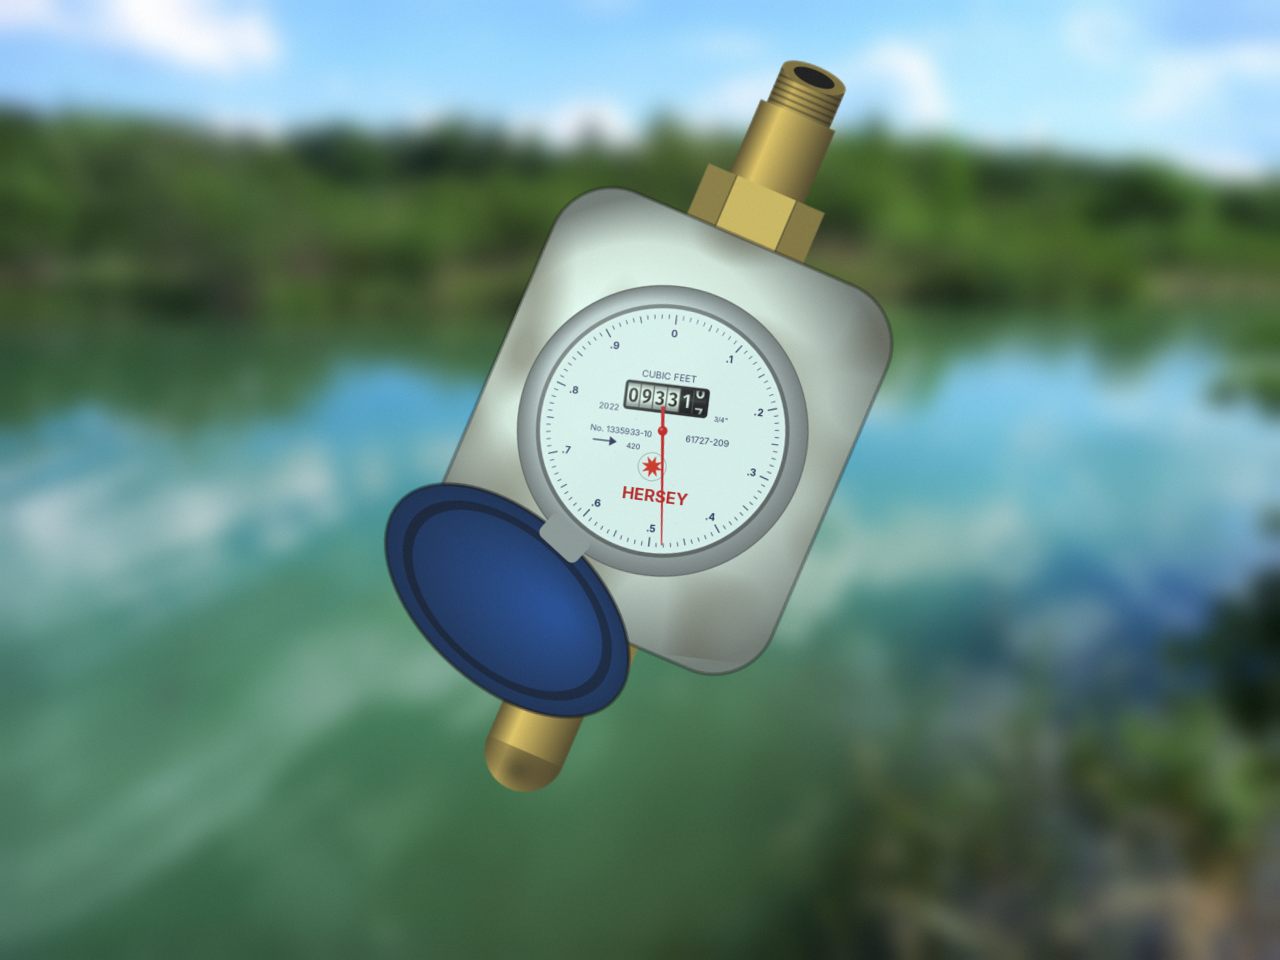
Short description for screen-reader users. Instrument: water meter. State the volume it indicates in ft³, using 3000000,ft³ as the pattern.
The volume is 93316.48,ft³
